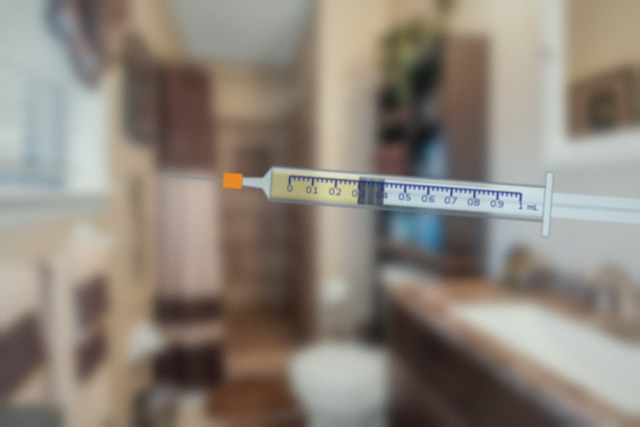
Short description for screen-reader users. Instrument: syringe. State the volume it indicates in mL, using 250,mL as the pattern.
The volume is 0.3,mL
